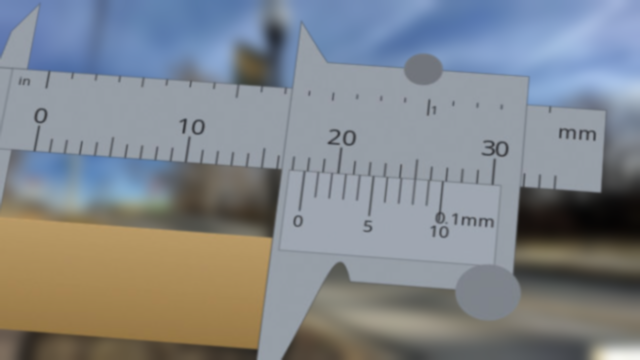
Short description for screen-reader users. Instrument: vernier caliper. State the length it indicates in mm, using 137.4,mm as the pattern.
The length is 17.8,mm
